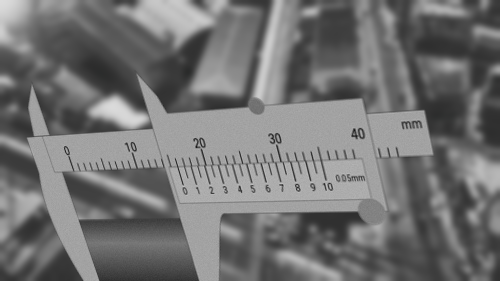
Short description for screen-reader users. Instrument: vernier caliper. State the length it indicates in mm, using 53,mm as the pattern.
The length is 16.0,mm
